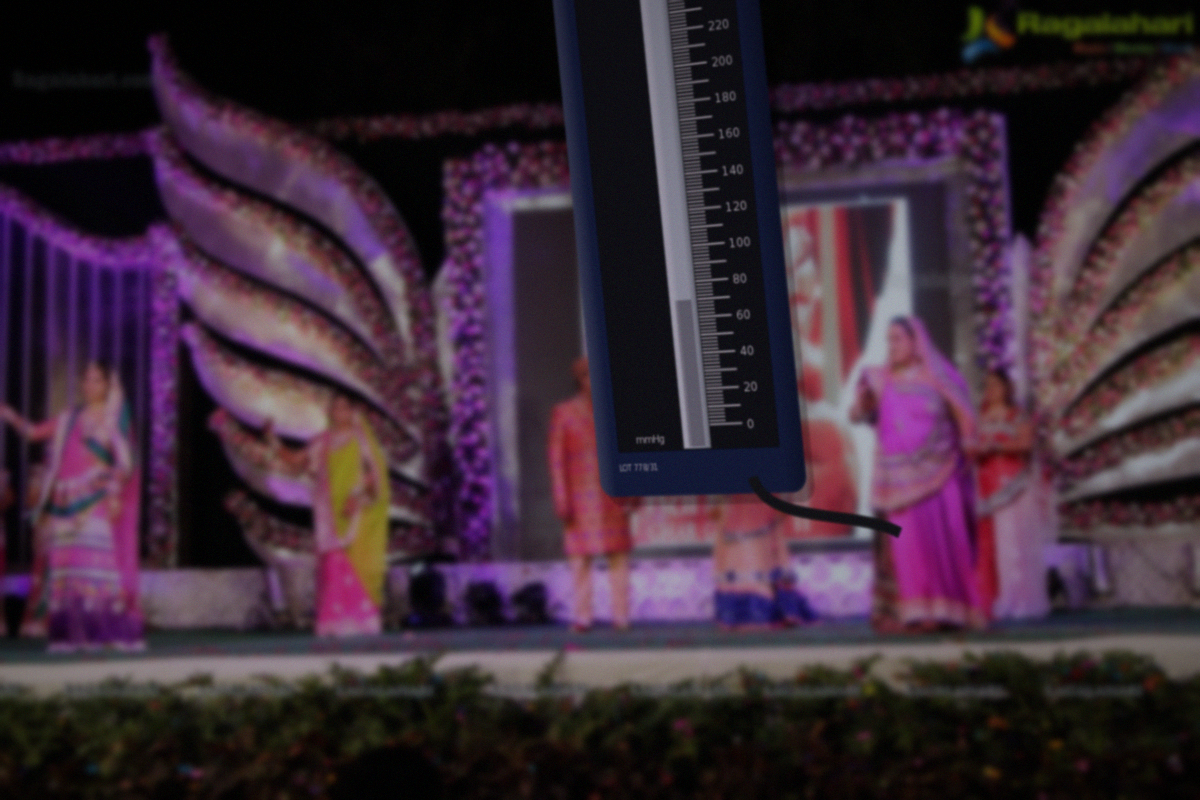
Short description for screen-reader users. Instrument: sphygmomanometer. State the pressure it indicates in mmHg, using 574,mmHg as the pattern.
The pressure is 70,mmHg
